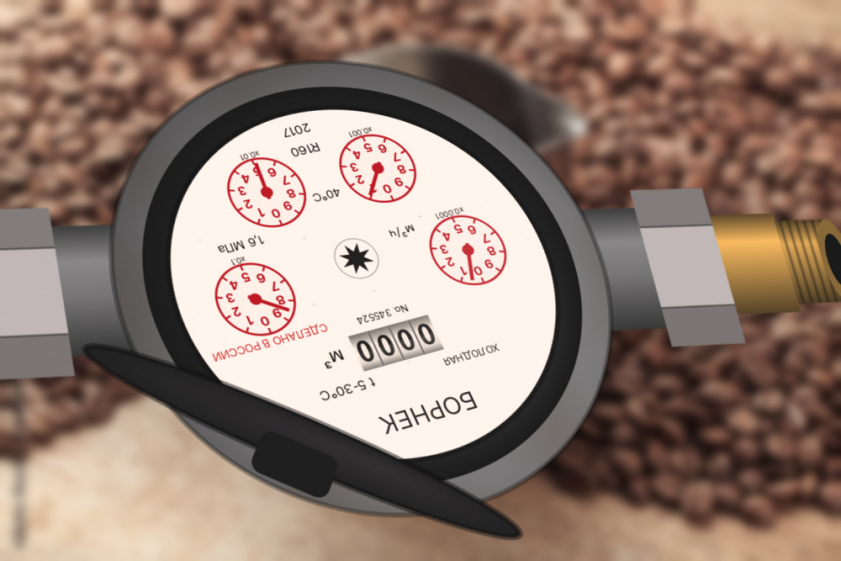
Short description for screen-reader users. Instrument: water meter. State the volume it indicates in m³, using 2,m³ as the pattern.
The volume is 0.8510,m³
